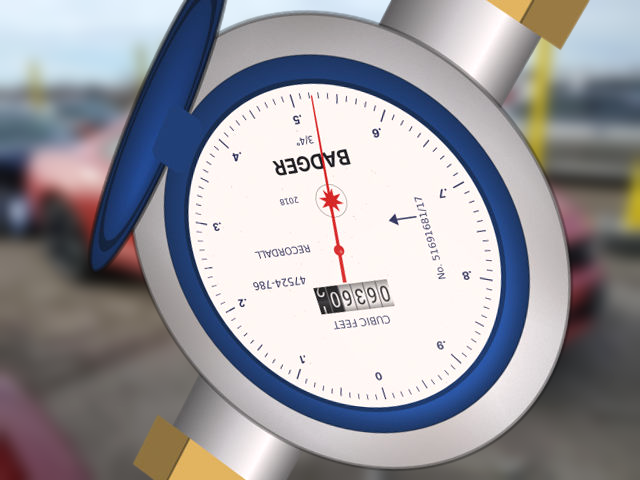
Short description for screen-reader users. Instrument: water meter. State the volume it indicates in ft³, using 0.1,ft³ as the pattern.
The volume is 63601.52,ft³
